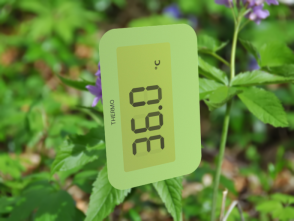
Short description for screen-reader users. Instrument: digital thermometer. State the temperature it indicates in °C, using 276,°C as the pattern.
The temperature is 36.0,°C
